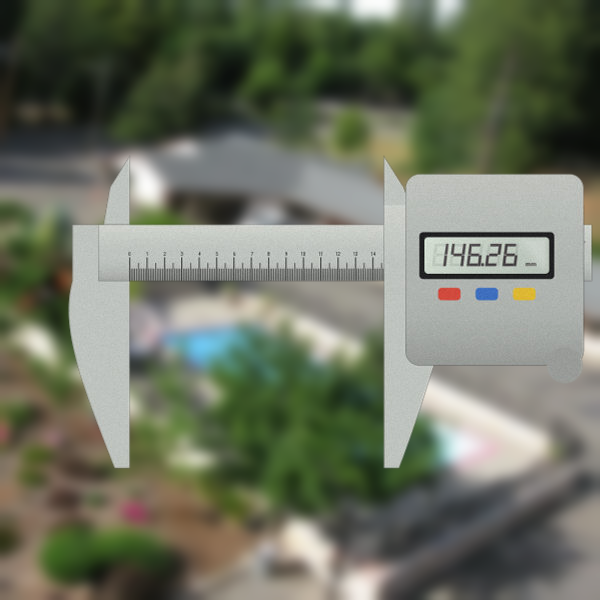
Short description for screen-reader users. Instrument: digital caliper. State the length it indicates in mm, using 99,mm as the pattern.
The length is 146.26,mm
